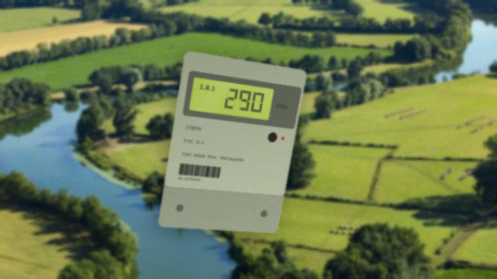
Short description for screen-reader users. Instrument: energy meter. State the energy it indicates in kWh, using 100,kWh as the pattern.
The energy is 290,kWh
